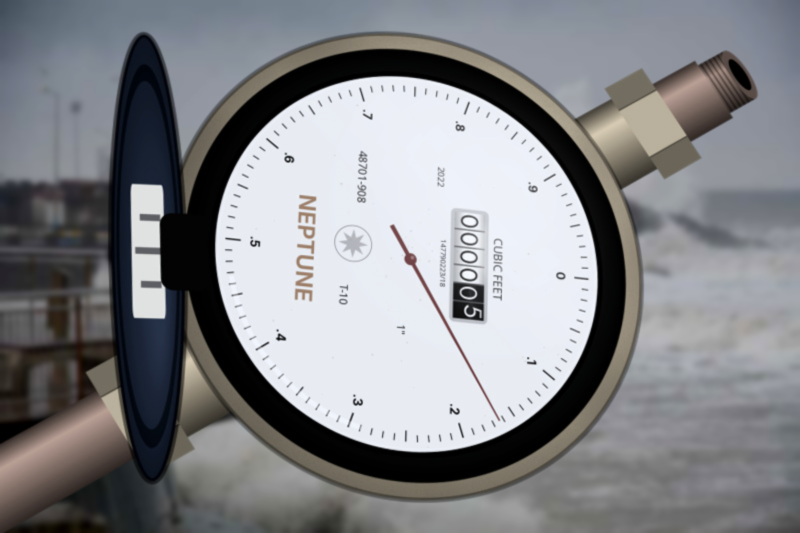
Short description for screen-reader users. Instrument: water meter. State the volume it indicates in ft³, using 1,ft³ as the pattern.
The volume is 5.16,ft³
